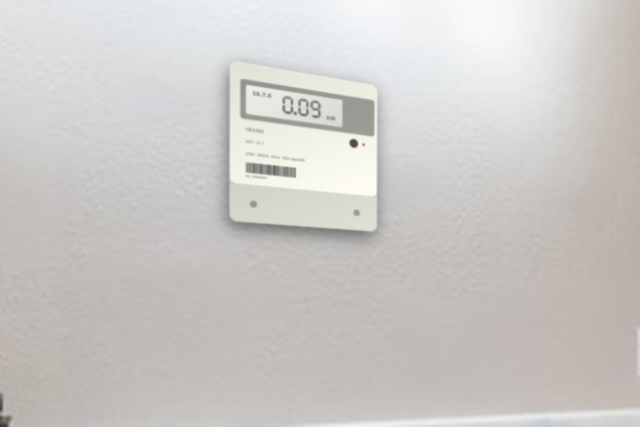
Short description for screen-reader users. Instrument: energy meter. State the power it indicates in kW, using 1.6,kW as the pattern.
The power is 0.09,kW
